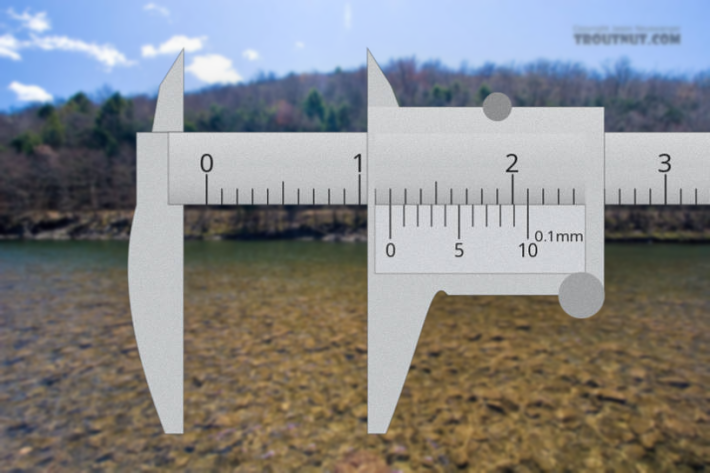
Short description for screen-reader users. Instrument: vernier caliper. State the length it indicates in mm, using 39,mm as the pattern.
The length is 12.0,mm
